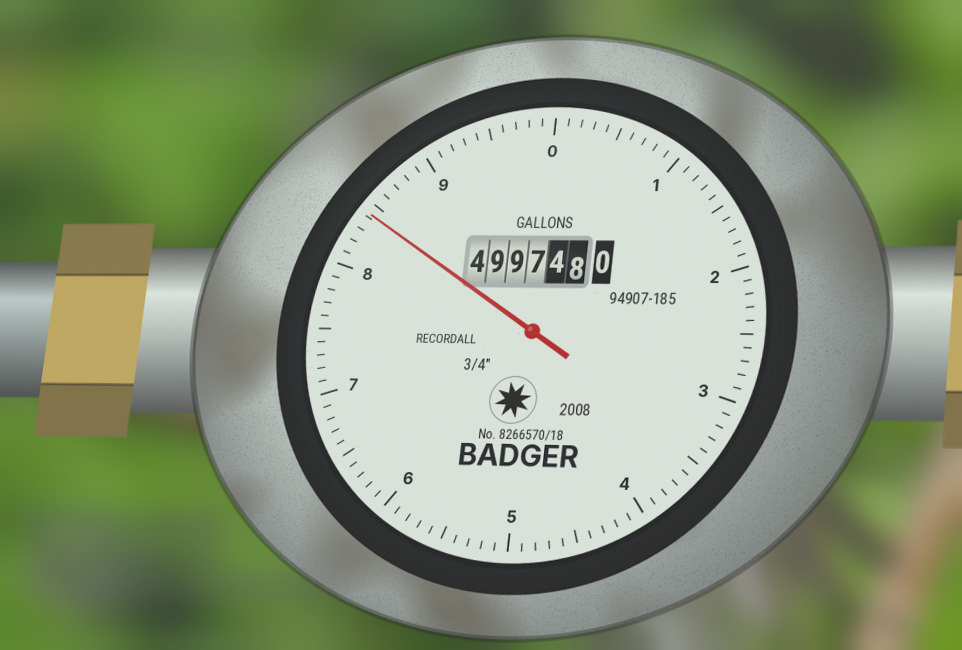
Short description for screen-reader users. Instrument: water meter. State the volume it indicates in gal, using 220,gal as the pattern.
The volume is 4997478.4,gal
